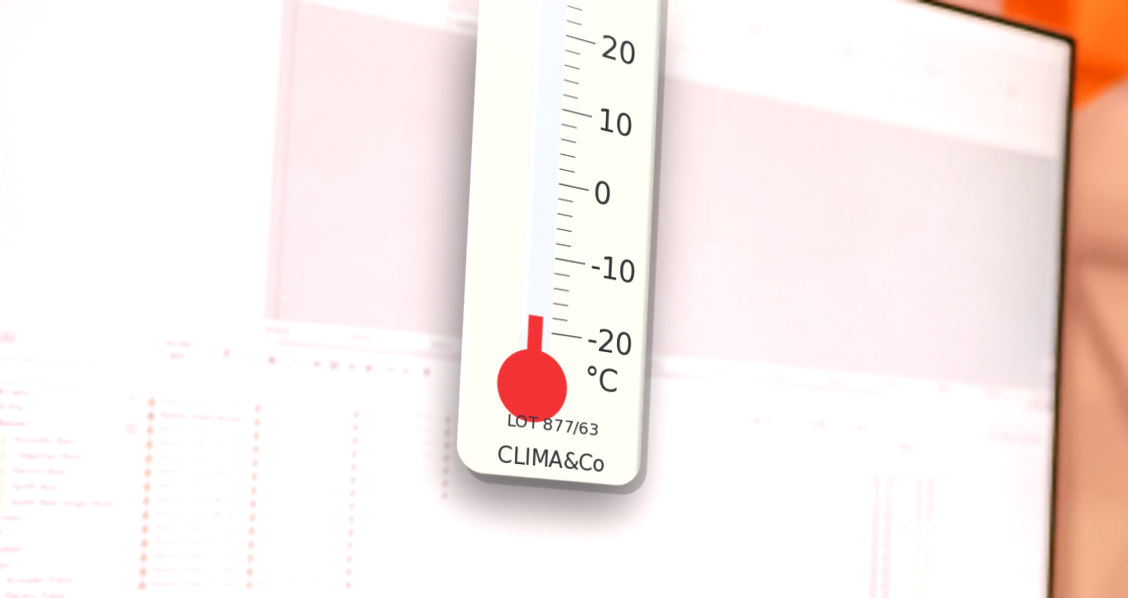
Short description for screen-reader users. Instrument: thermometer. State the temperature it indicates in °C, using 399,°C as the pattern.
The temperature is -18,°C
